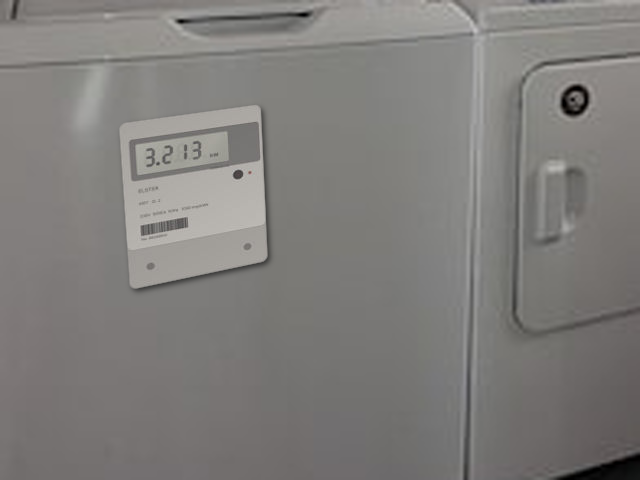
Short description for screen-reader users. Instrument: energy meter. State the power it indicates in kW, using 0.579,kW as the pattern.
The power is 3.213,kW
